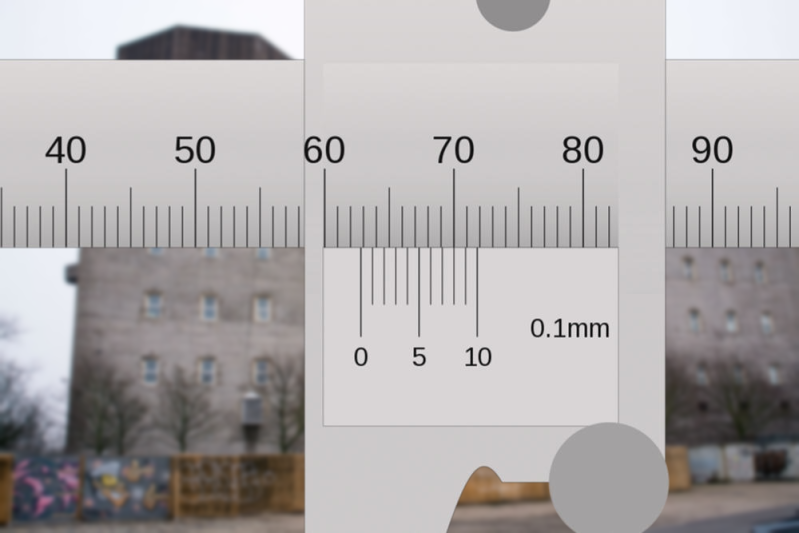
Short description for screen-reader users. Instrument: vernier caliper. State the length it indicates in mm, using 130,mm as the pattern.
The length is 62.8,mm
